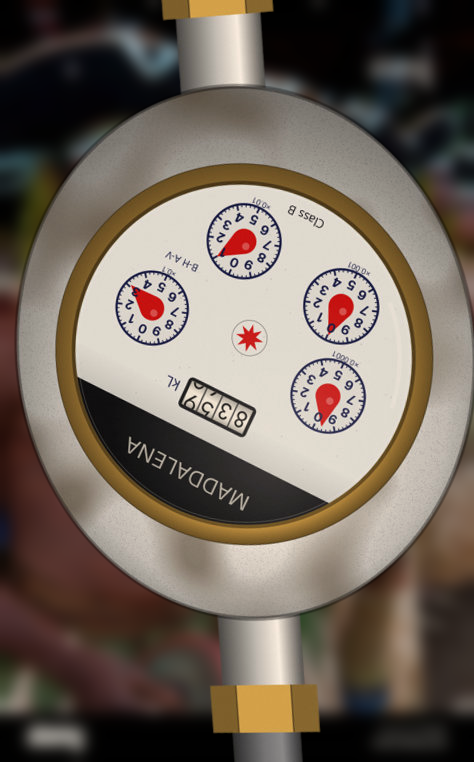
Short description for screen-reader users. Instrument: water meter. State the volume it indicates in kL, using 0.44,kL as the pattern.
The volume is 8359.3099,kL
